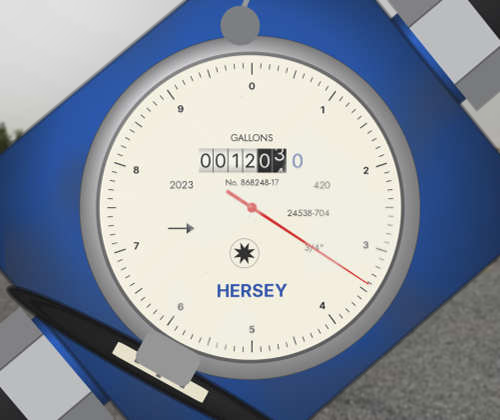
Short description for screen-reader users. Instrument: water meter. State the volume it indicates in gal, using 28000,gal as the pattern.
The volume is 12033.4,gal
